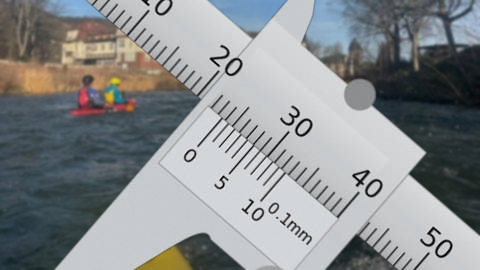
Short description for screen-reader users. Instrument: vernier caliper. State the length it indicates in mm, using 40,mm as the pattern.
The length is 23.6,mm
